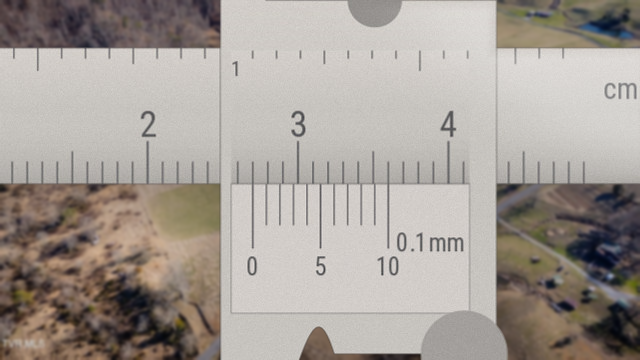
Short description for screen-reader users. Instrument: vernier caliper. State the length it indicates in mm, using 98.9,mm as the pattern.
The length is 27.0,mm
